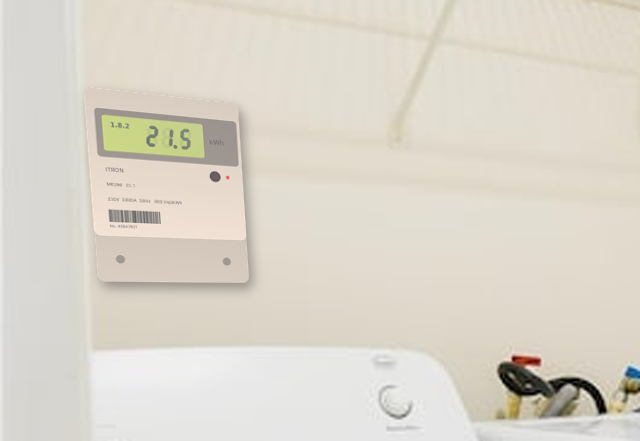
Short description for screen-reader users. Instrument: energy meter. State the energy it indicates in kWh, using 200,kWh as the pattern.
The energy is 21.5,kWh
